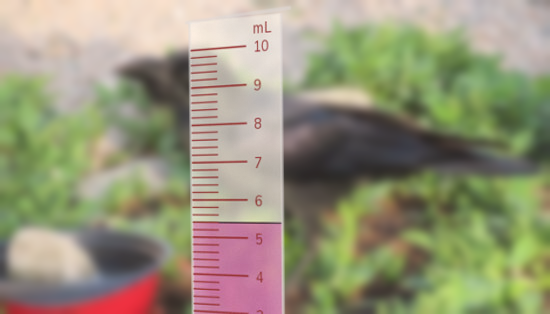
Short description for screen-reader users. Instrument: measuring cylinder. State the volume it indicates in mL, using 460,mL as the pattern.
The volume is 5.4,mL
